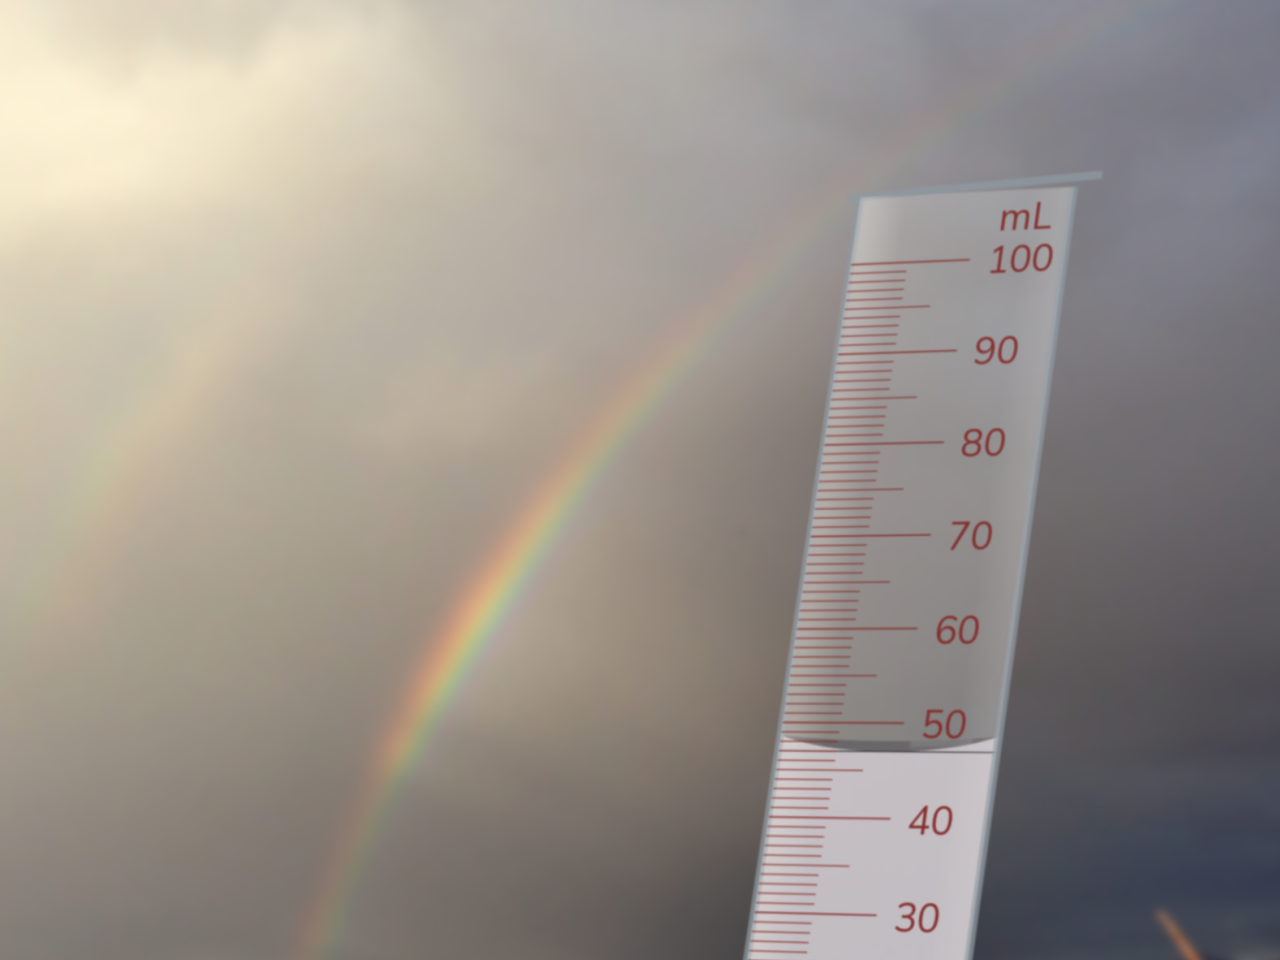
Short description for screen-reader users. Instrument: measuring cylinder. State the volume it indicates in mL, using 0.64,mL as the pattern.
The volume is 47,mL
